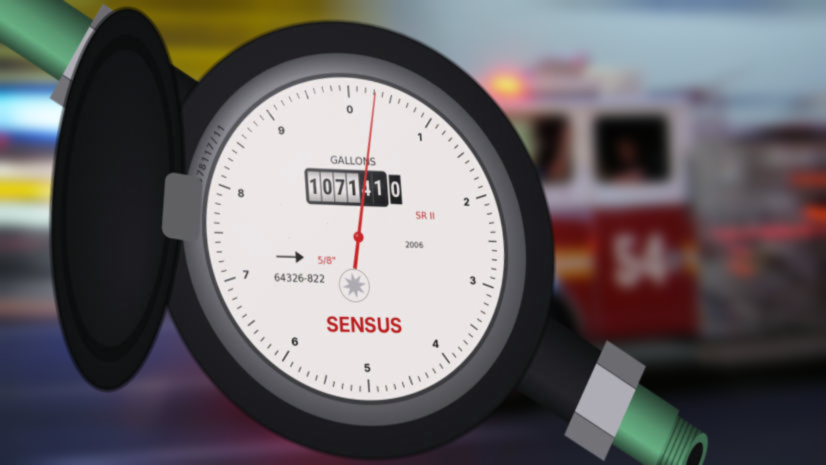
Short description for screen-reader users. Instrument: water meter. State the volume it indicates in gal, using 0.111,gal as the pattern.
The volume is 1071410.3,gal
